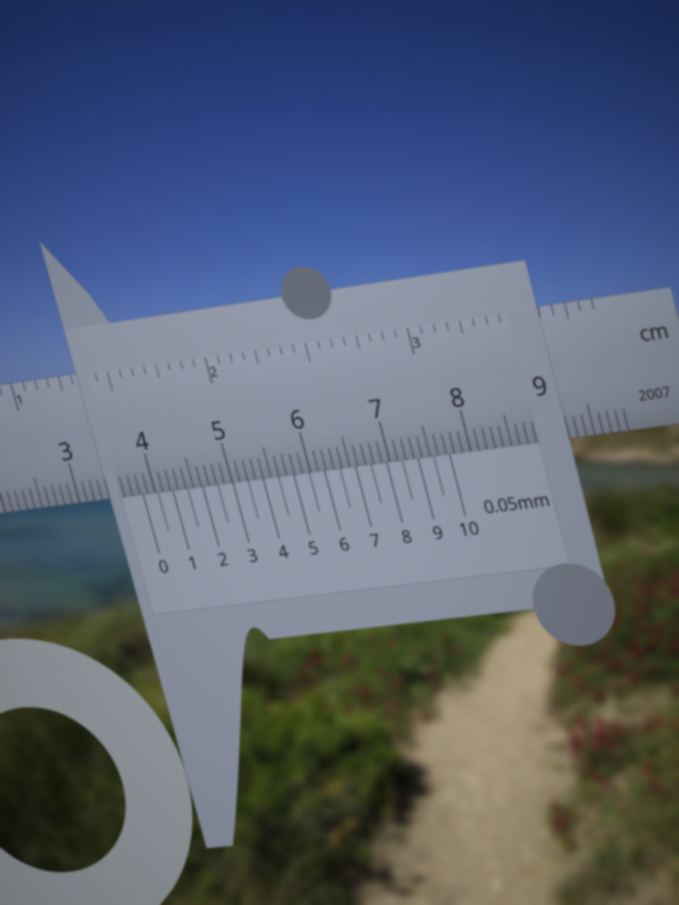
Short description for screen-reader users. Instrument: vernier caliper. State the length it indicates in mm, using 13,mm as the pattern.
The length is 38.4,mm
